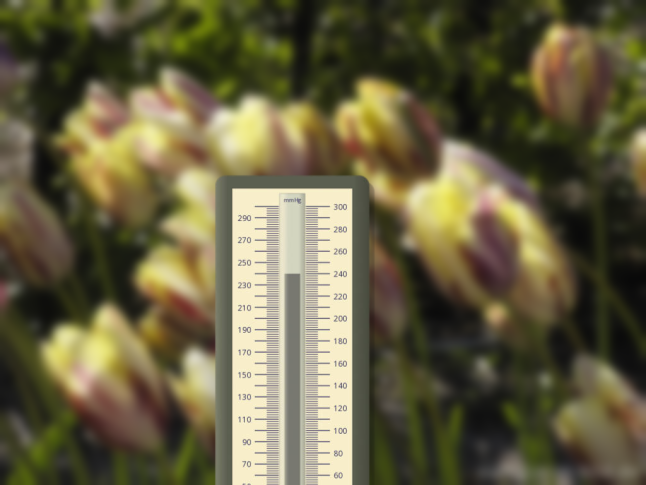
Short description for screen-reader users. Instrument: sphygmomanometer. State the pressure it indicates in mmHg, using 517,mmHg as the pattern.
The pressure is 240,mmHg
